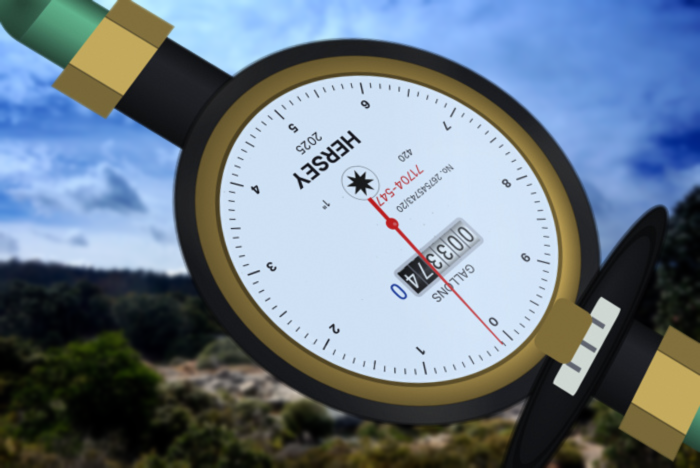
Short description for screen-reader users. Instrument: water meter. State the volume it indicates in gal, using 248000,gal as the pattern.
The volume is 33740.1,gal
